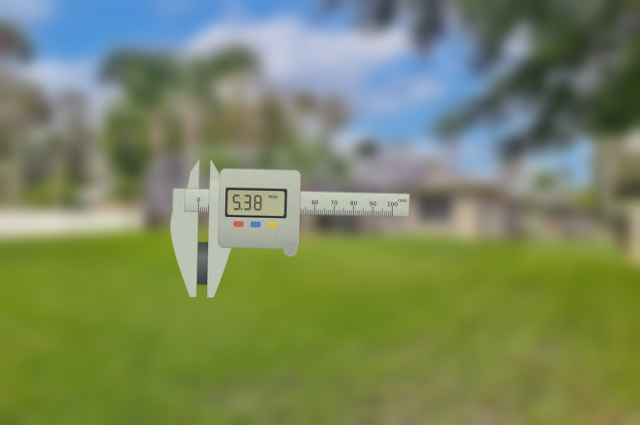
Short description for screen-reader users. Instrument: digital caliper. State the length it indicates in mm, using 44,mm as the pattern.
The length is 5.38,mm
